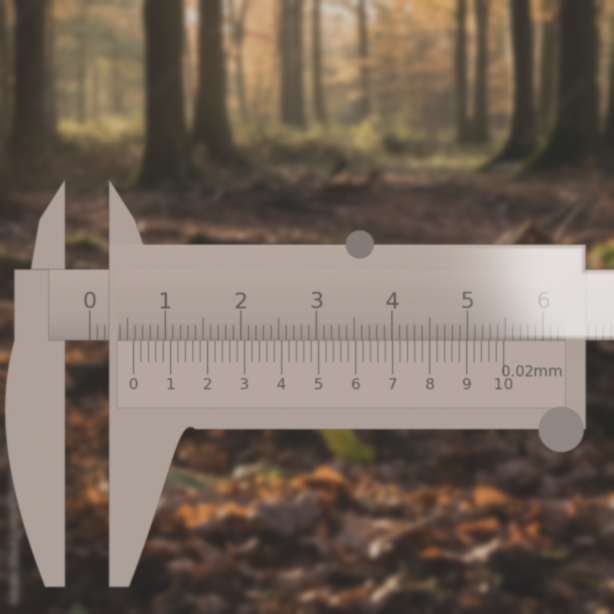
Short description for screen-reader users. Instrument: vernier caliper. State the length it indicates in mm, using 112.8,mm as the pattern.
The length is 5.8,mm
